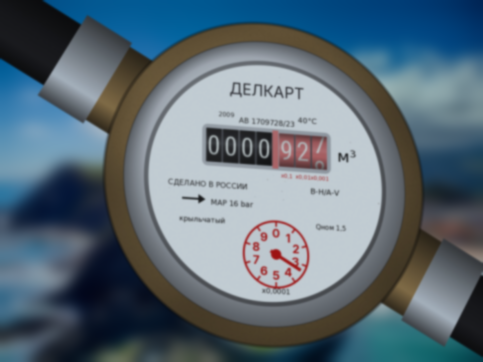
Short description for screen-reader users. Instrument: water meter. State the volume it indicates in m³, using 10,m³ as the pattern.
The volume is 0.9273,m³
